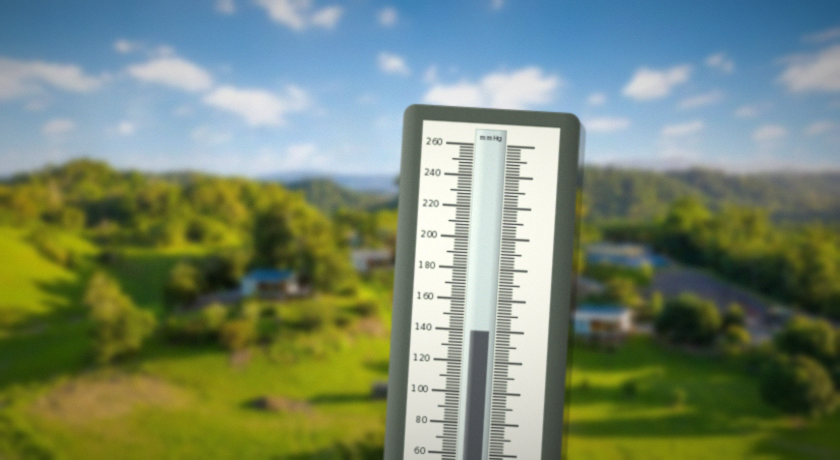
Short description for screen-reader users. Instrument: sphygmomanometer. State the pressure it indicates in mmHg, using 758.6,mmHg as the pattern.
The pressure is 140,mmHg
